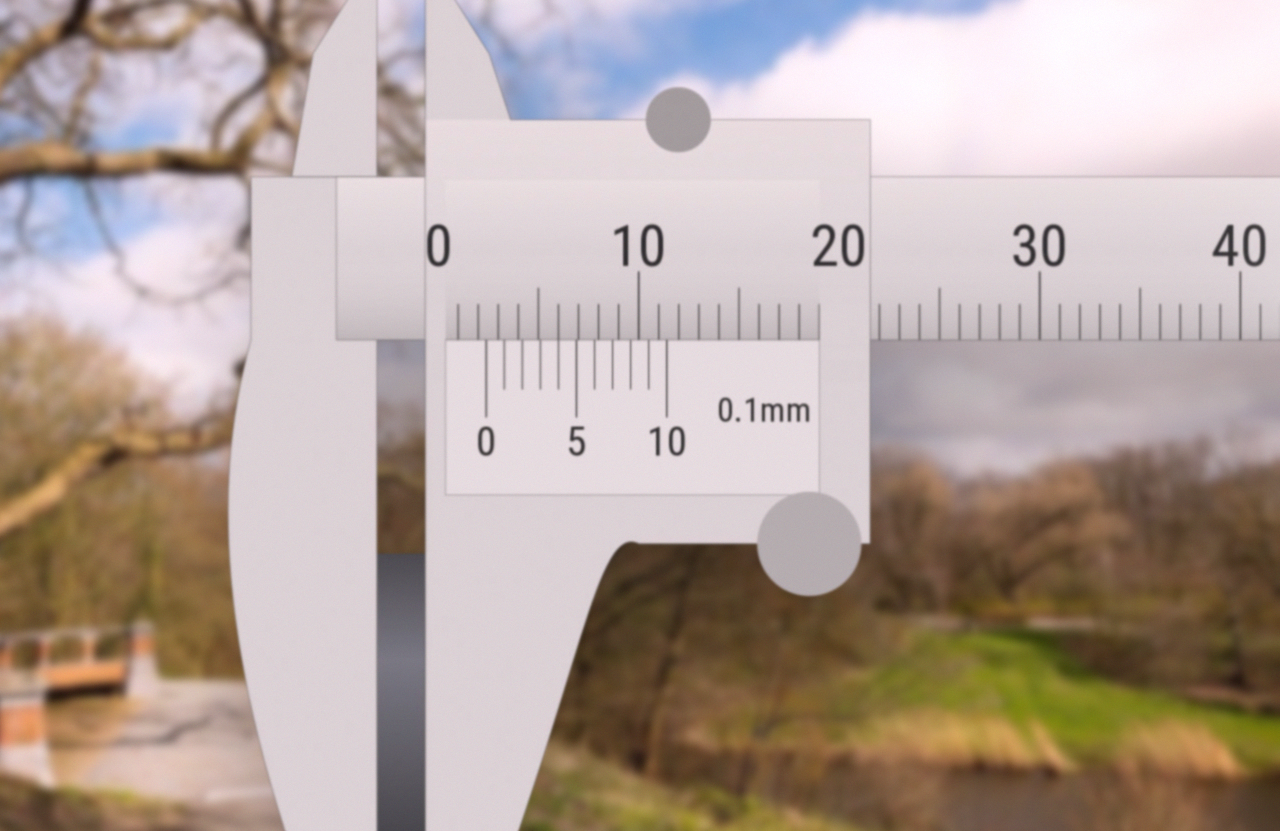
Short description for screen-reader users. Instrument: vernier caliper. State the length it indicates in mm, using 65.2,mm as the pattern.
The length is 2.4,mm
